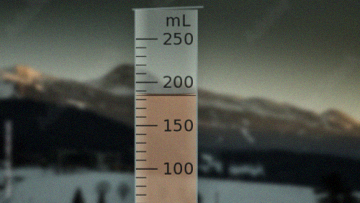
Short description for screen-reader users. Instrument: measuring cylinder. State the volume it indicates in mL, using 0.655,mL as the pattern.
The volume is 185,mL
